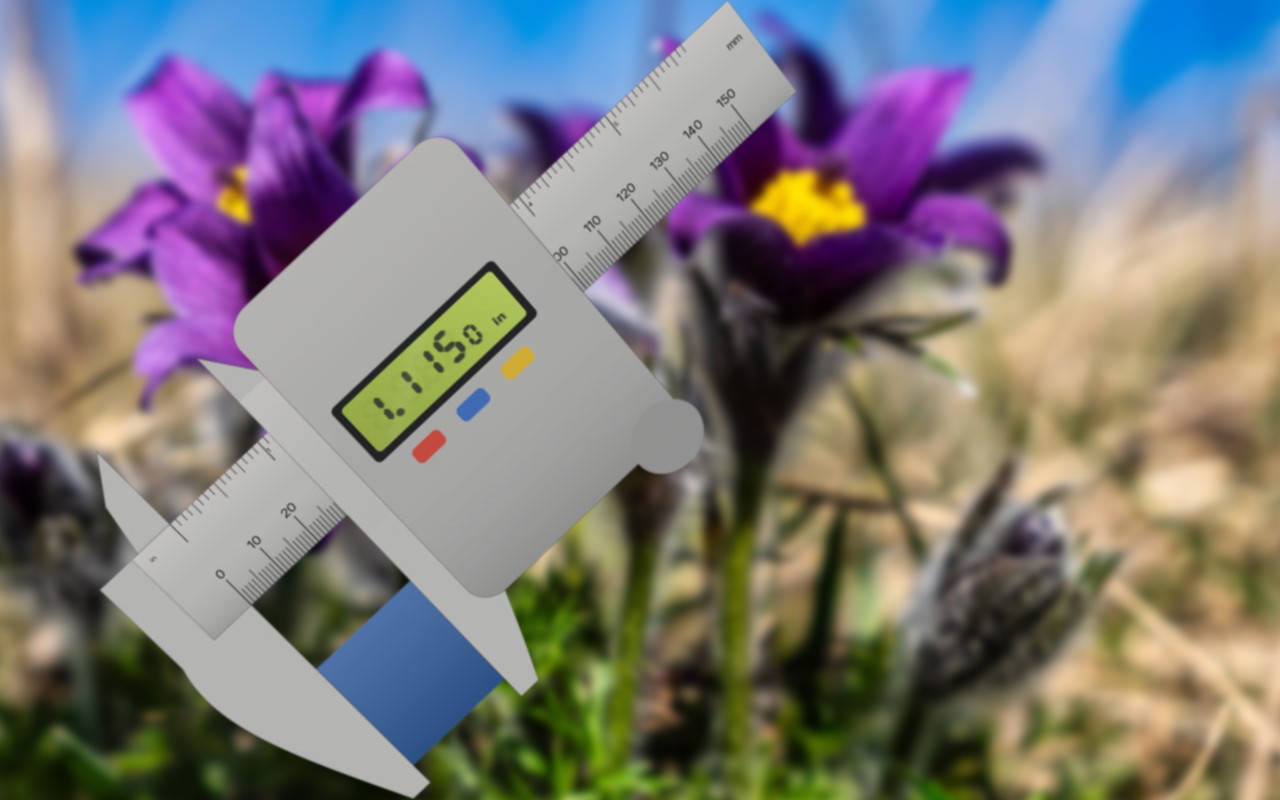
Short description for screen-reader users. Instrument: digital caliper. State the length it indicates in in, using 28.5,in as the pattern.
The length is 1.1150,in
